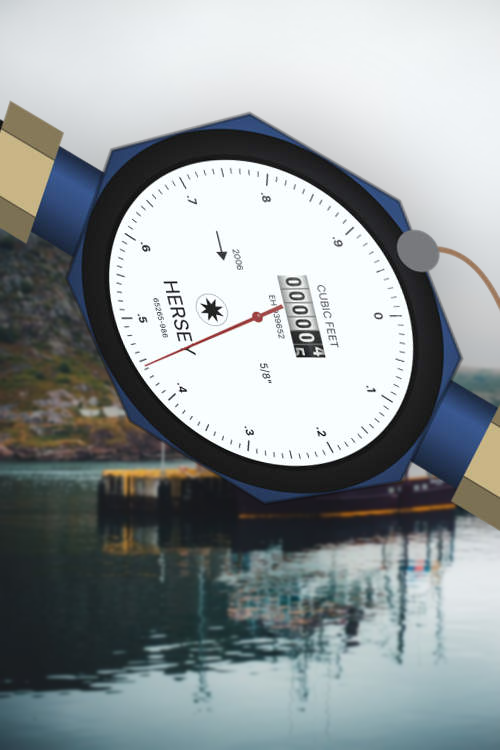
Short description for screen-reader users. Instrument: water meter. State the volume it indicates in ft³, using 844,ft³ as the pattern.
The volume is 4.44,ft³
